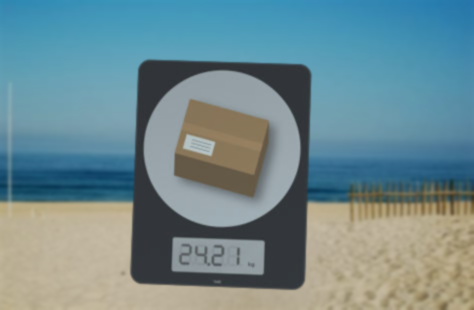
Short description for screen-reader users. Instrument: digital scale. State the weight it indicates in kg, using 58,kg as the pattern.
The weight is 24.21,kg
